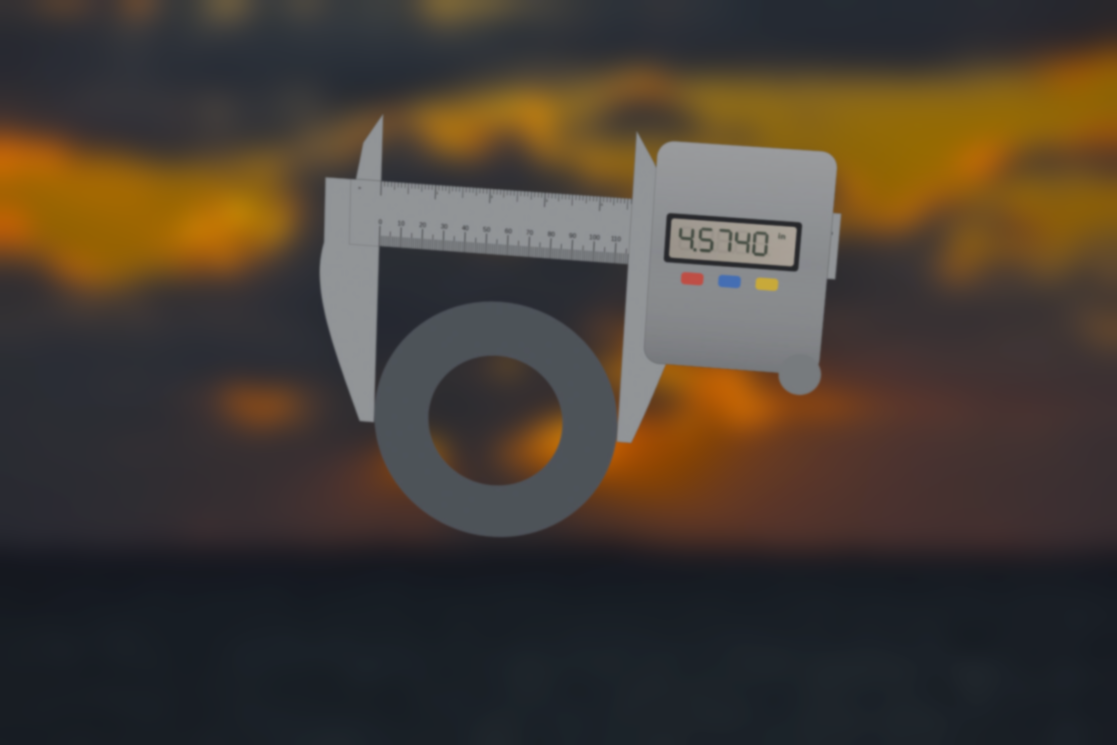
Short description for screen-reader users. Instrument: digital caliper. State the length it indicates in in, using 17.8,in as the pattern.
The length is 4.5740,in
